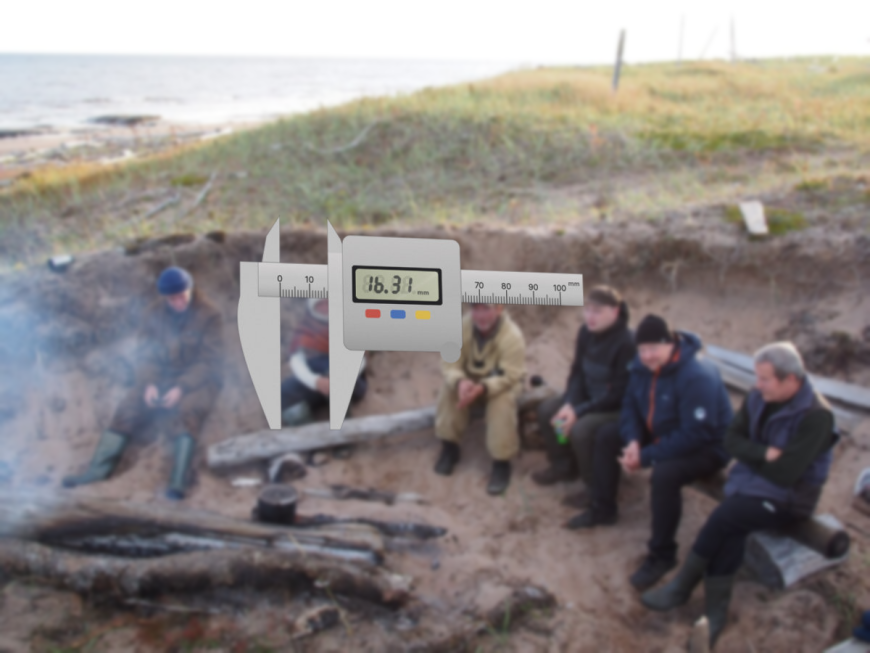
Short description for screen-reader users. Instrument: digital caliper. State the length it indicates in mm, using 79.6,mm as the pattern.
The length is 16.31,mm
